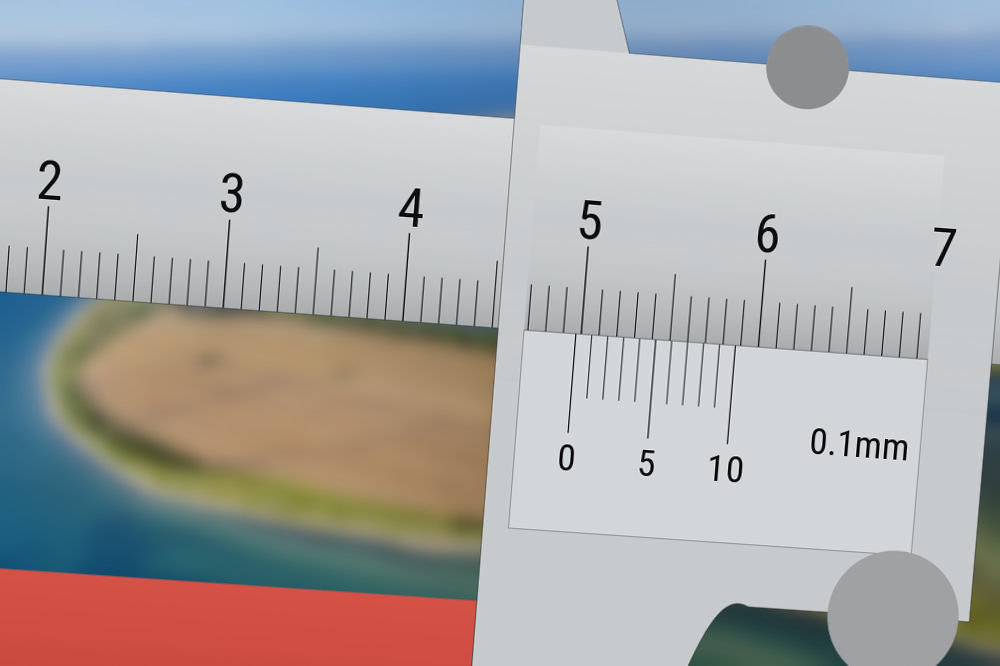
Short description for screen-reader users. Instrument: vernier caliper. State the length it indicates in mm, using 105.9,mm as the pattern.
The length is 49.7,mm
